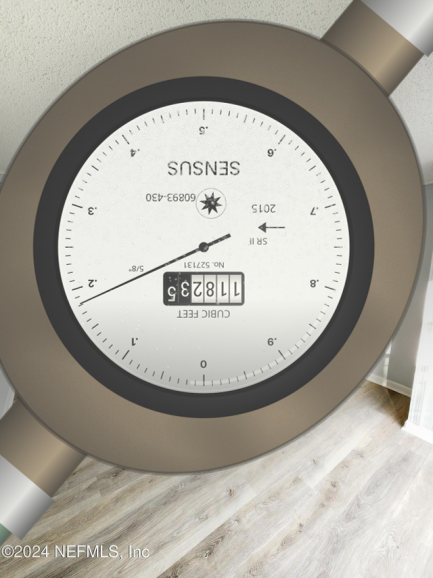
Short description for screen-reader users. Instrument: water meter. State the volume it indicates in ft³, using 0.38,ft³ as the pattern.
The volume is 118235.18,ft³
